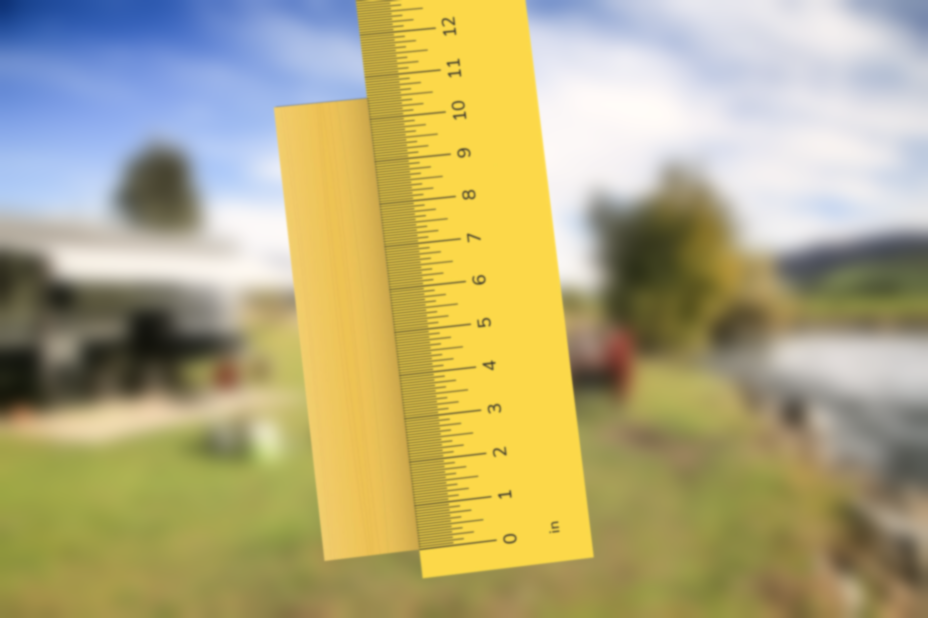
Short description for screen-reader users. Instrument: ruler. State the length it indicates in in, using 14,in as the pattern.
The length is 10.5,in
